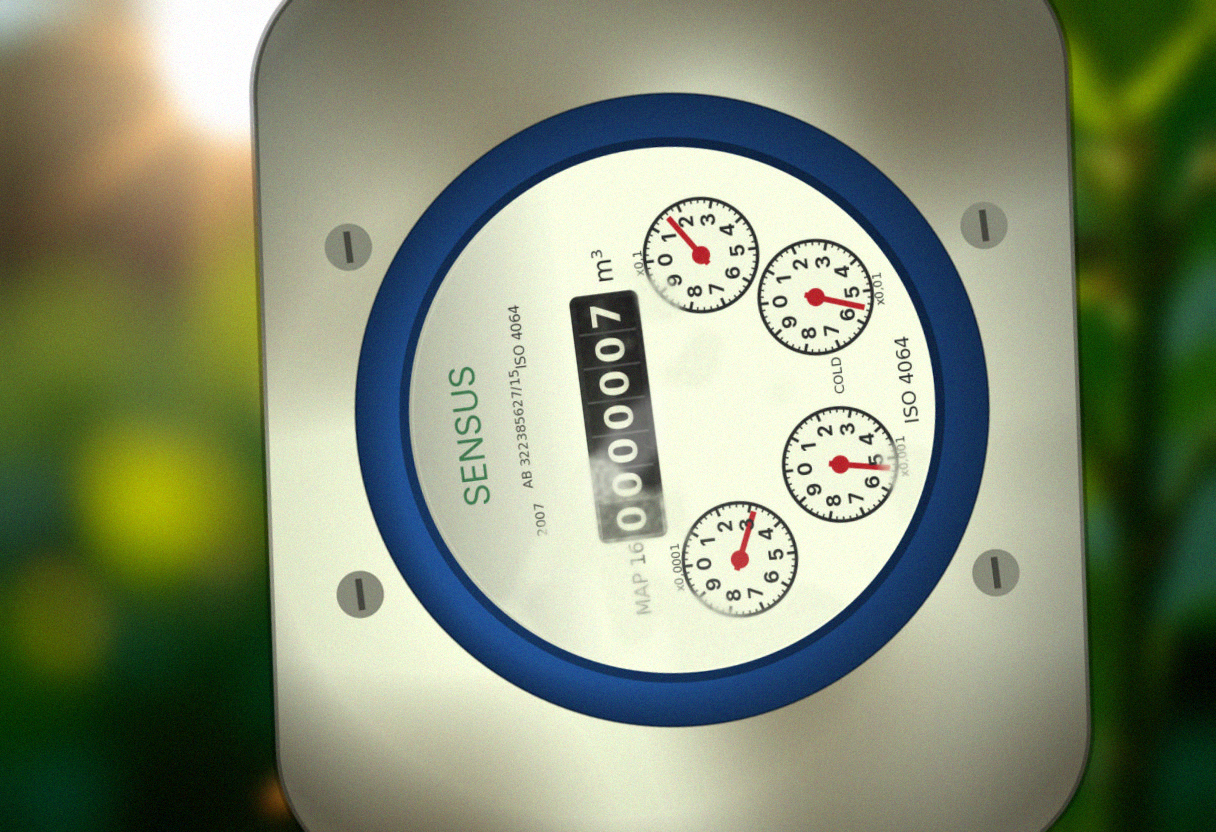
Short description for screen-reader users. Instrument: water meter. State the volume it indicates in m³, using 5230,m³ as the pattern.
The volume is 7.1553,m³
